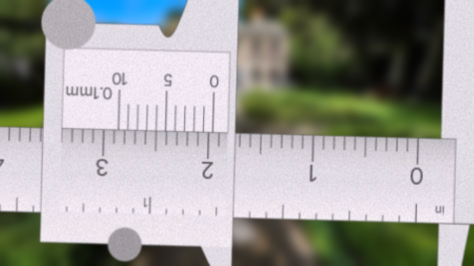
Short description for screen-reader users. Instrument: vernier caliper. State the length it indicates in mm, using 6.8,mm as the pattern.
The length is 19.6,mm
